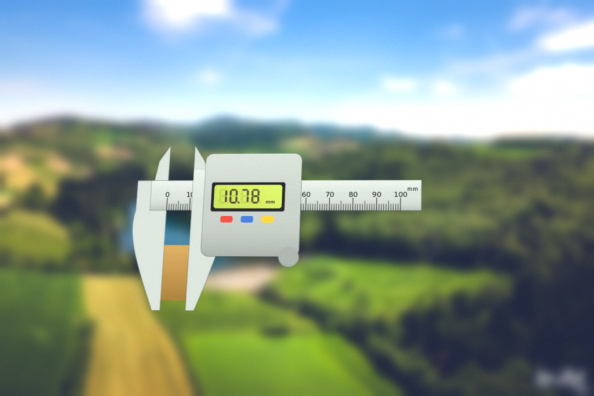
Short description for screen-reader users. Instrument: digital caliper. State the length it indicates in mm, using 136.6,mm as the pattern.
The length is 10.78,mm
